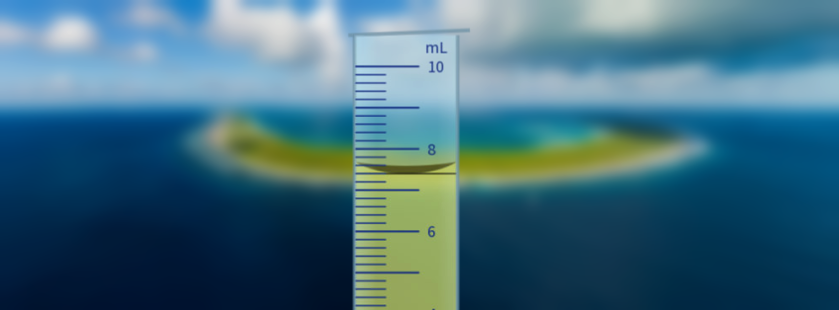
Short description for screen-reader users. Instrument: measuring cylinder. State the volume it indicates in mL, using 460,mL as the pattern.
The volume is 7.4,mL
